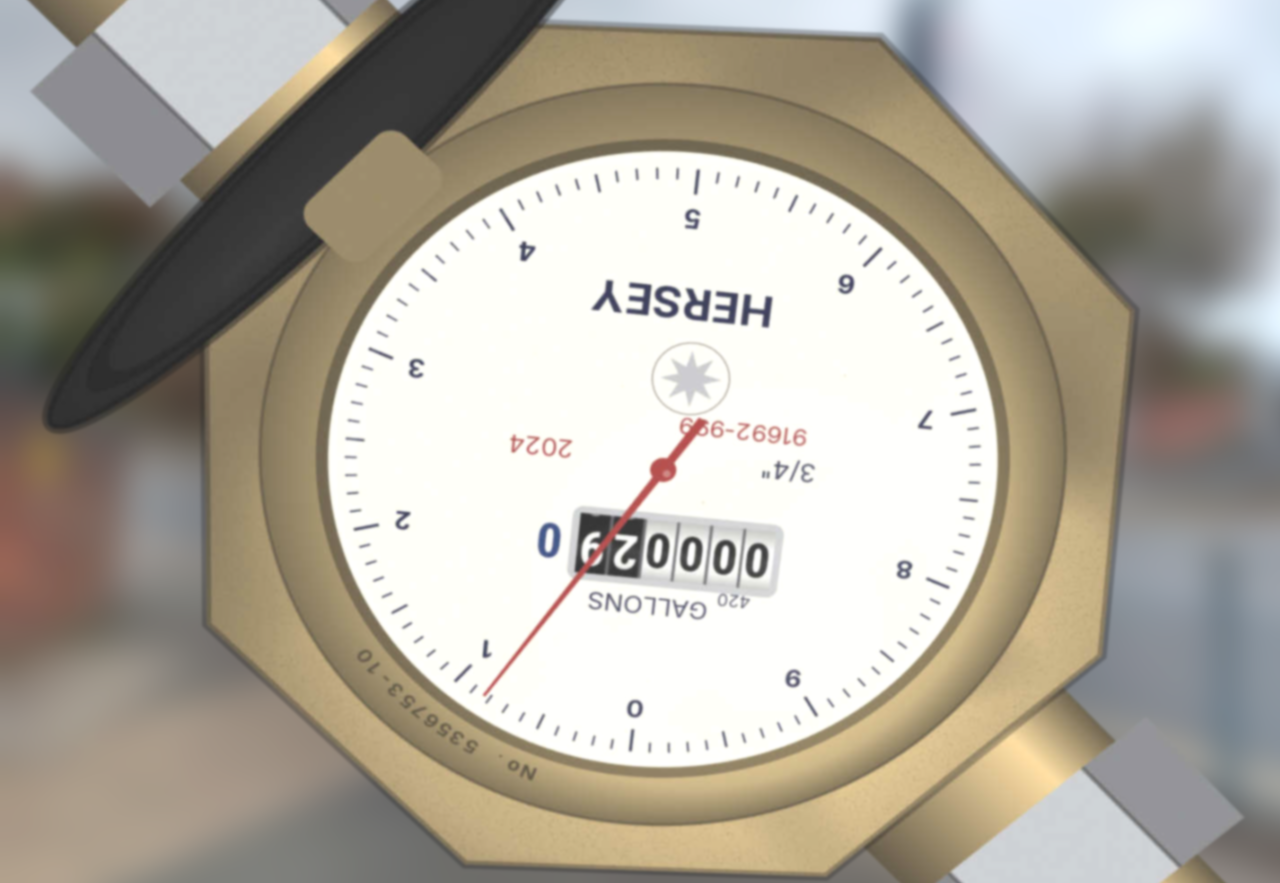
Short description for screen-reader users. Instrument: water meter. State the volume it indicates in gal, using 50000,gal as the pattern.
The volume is 290.8,gal
